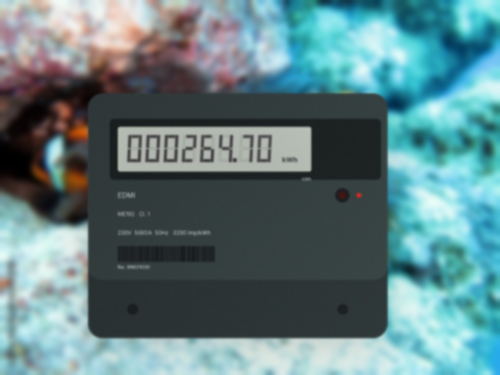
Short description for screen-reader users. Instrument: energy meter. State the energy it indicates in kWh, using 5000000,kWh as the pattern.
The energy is 264.70,kWh
